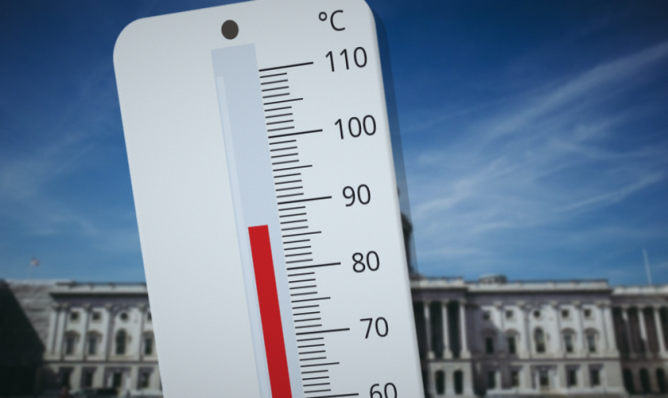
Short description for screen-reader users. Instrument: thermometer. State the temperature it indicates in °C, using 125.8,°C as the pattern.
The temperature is 87,°C
